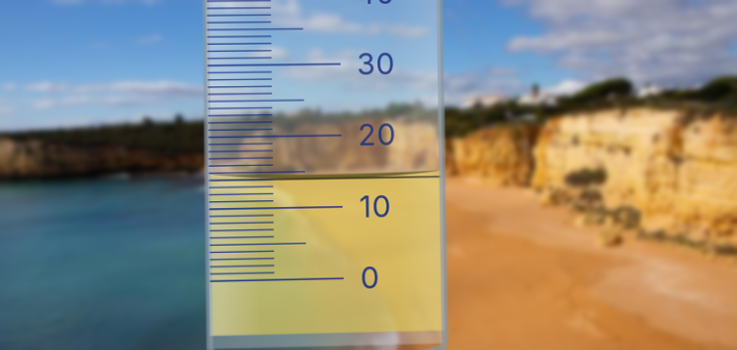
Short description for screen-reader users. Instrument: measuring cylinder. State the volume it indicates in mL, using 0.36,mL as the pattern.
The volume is 14,mL
